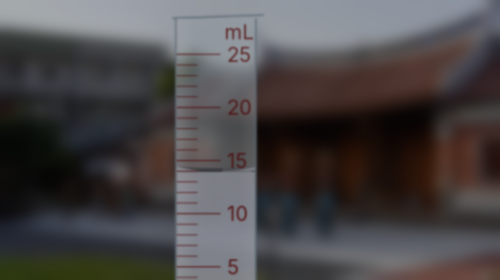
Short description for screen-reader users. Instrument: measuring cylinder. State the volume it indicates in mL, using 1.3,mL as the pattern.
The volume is 14,mL
